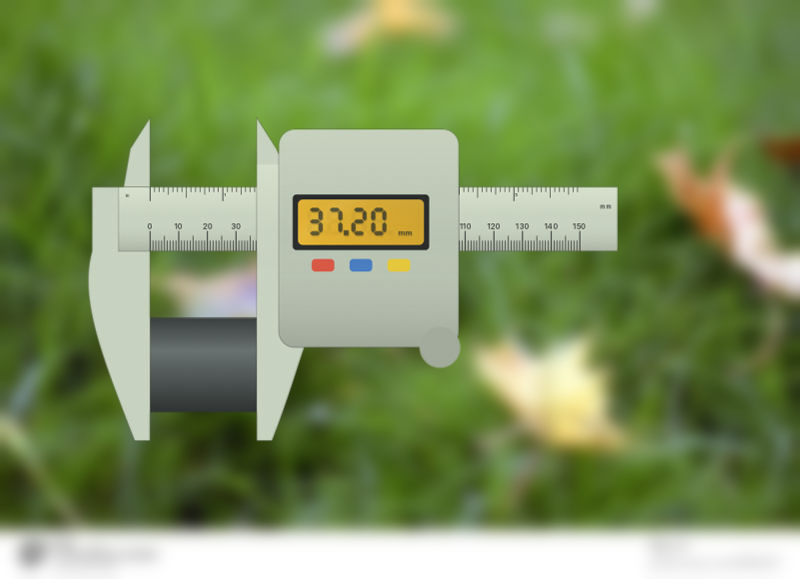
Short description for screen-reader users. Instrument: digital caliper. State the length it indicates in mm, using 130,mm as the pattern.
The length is 37.20,mm
